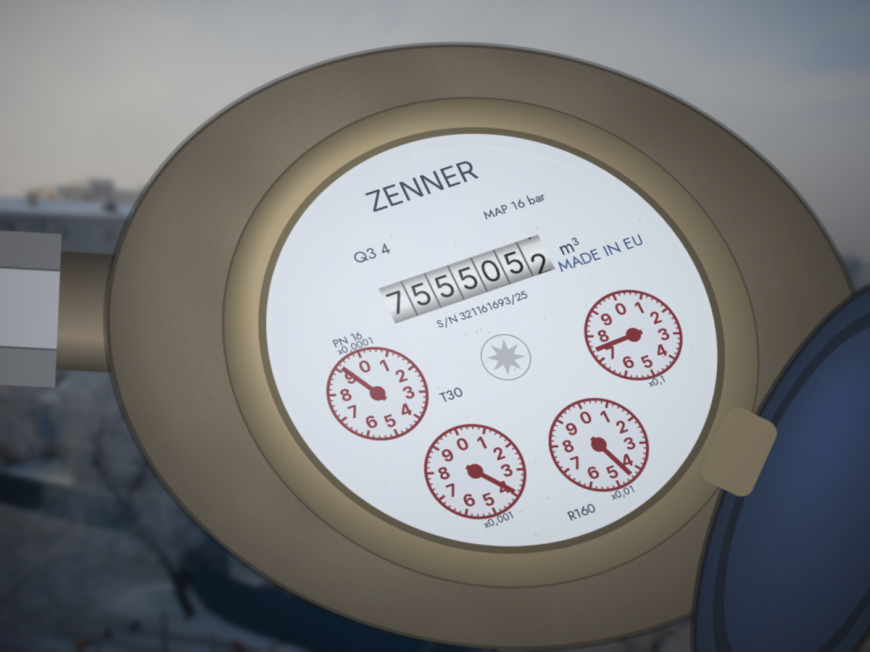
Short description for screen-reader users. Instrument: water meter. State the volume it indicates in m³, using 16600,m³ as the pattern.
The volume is 7555051.7439,m³
